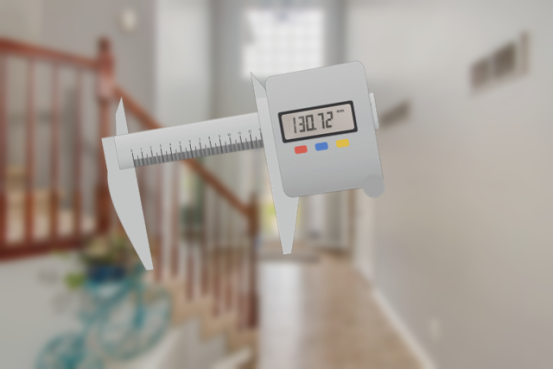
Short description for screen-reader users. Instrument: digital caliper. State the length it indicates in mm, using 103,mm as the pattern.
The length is 130.72,mm
